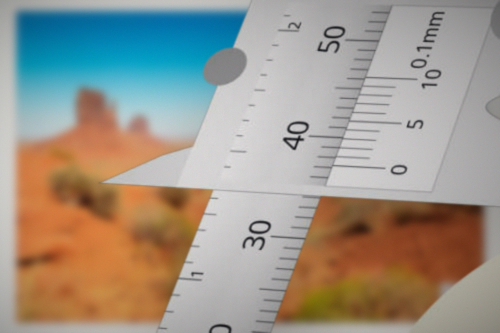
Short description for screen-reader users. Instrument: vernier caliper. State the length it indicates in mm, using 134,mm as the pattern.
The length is 37.2,mm
